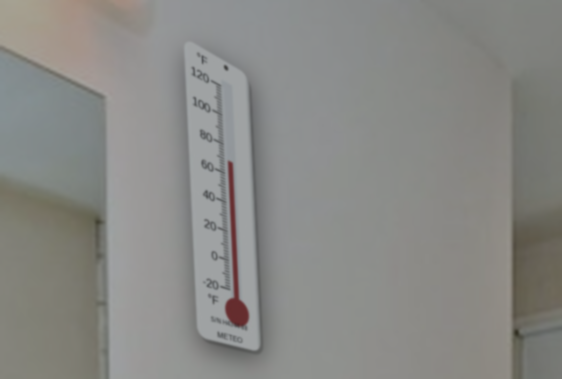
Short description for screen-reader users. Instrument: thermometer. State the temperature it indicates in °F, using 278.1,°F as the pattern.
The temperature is 70,°F
